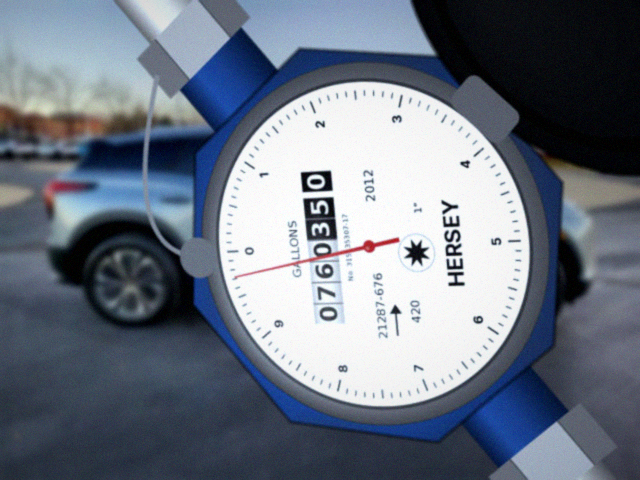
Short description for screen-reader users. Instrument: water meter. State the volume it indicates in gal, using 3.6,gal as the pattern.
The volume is 760349.7,gal
